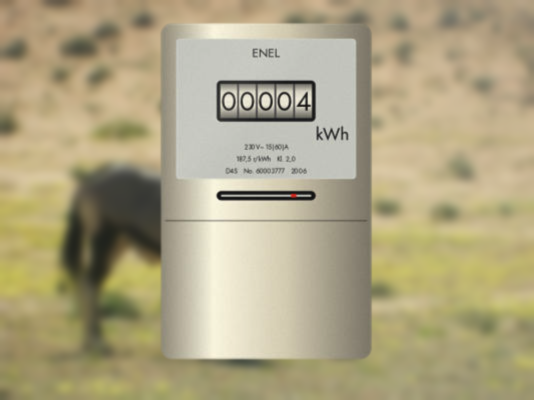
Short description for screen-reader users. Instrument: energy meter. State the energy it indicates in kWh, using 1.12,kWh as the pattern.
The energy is 4,kWh
